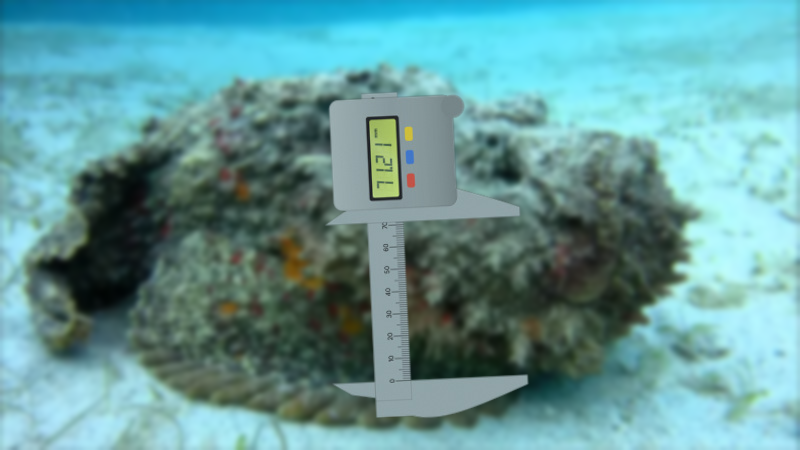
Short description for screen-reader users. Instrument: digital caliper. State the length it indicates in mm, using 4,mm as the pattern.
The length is 71.21,mm
